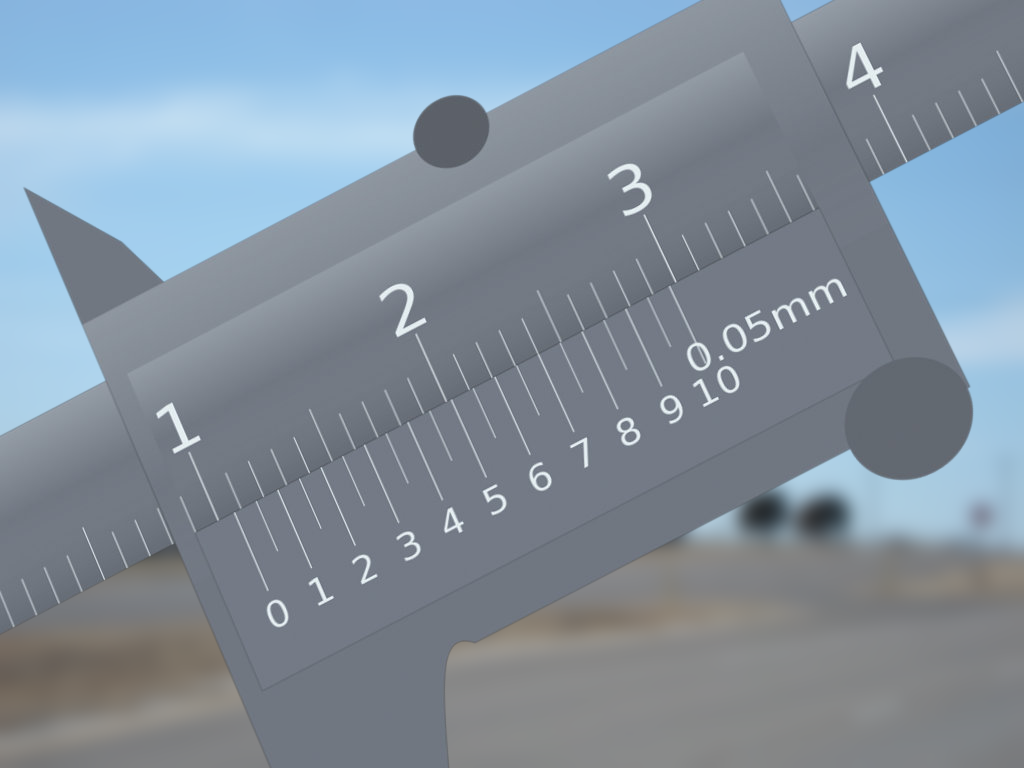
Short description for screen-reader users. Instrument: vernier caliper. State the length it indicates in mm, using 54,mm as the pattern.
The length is 10.70,mm
